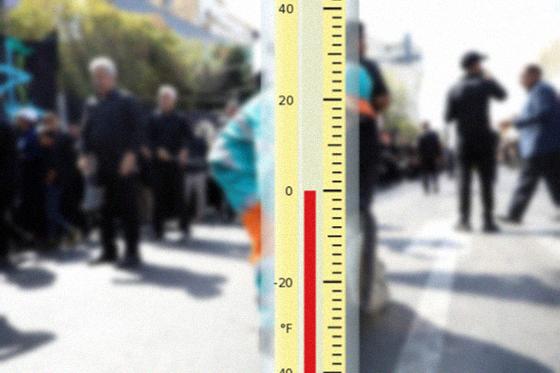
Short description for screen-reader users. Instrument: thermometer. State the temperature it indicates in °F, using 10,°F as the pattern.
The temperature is 0,°F
